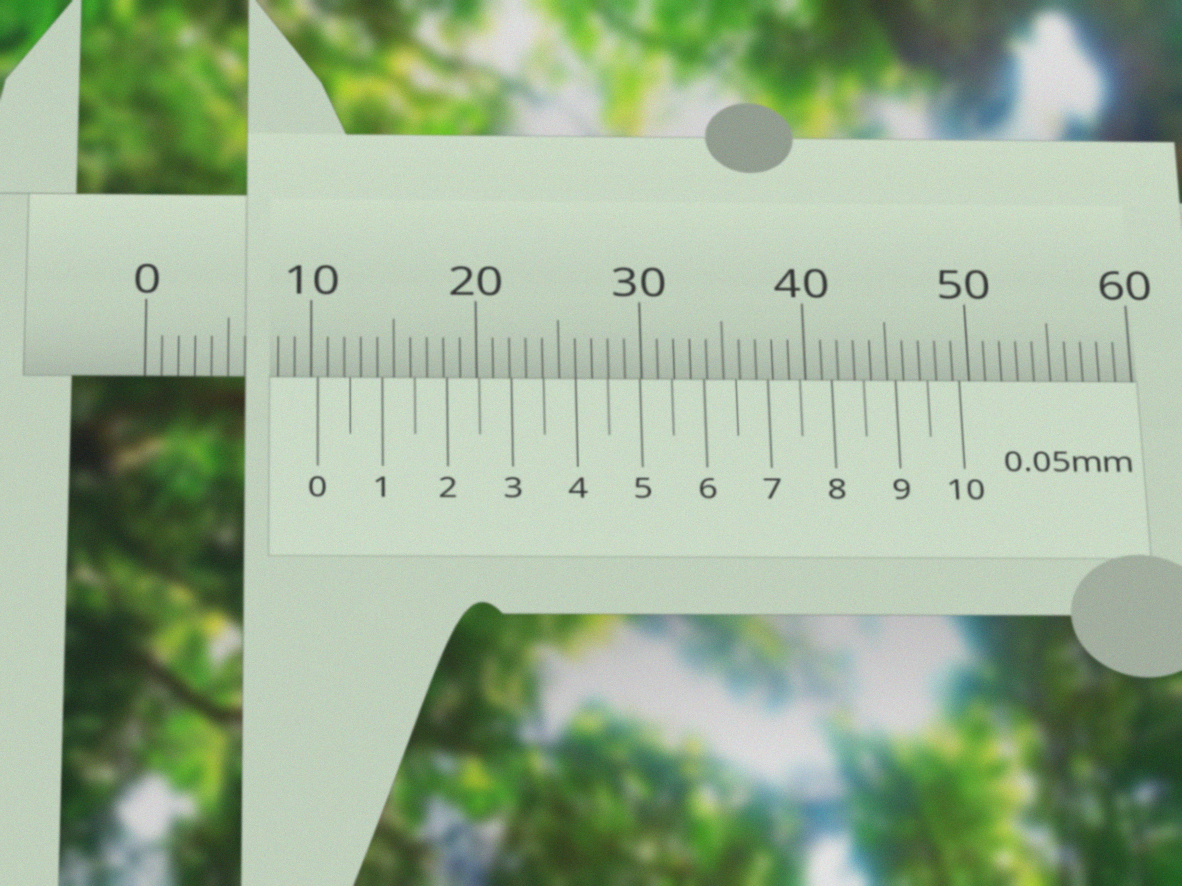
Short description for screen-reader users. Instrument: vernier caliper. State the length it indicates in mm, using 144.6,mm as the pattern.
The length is 10.4,mm
